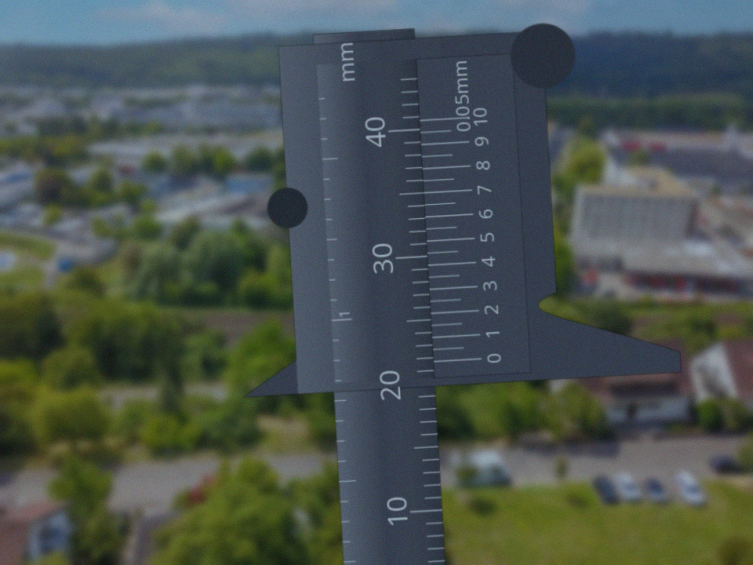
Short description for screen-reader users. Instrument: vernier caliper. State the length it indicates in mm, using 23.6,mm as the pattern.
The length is 21.7,mm
